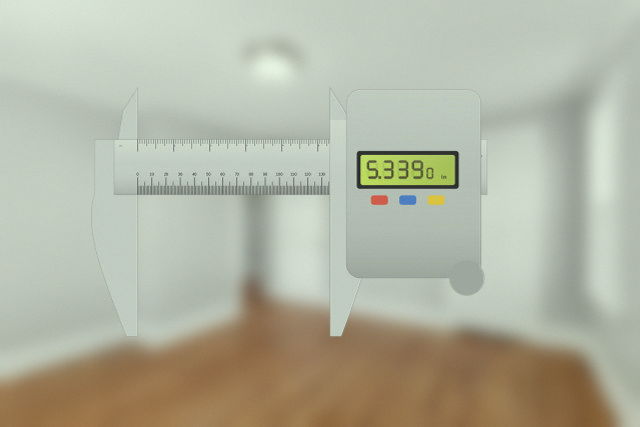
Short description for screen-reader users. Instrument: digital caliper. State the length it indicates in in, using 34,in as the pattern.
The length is 5.3390,in
